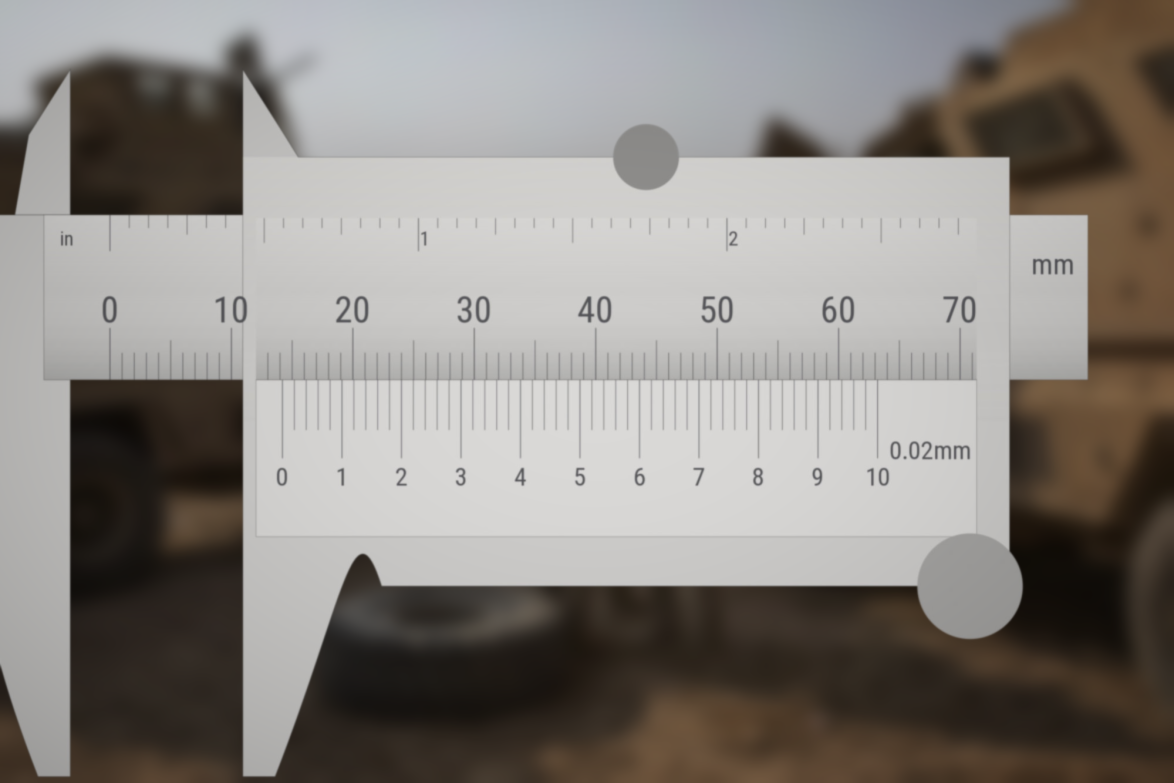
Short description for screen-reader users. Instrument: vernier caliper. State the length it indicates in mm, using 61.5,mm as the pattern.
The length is 14.2,mm
